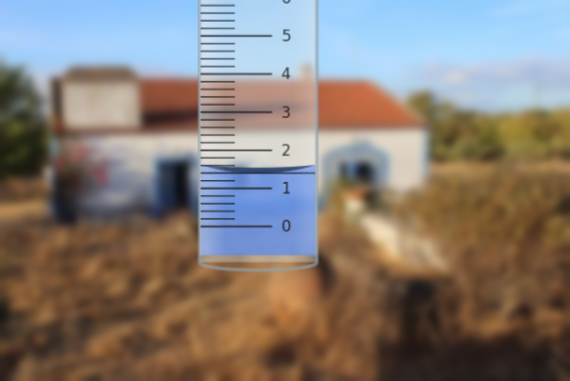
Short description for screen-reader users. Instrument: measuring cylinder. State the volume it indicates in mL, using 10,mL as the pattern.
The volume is 1.4,mL
